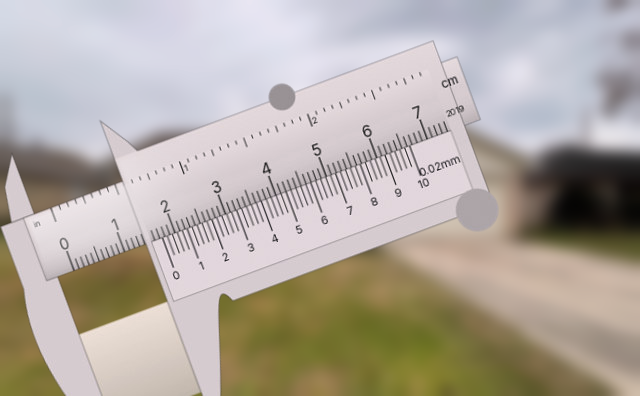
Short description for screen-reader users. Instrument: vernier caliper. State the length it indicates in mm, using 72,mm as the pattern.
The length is 17.5,mm
